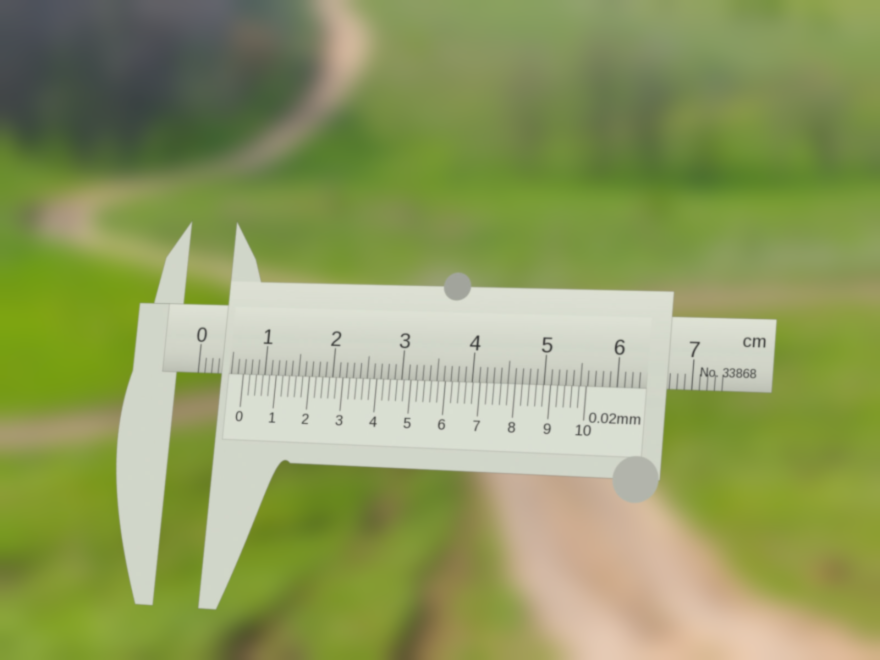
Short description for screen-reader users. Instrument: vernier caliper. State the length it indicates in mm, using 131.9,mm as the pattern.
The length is 6.8,mm
